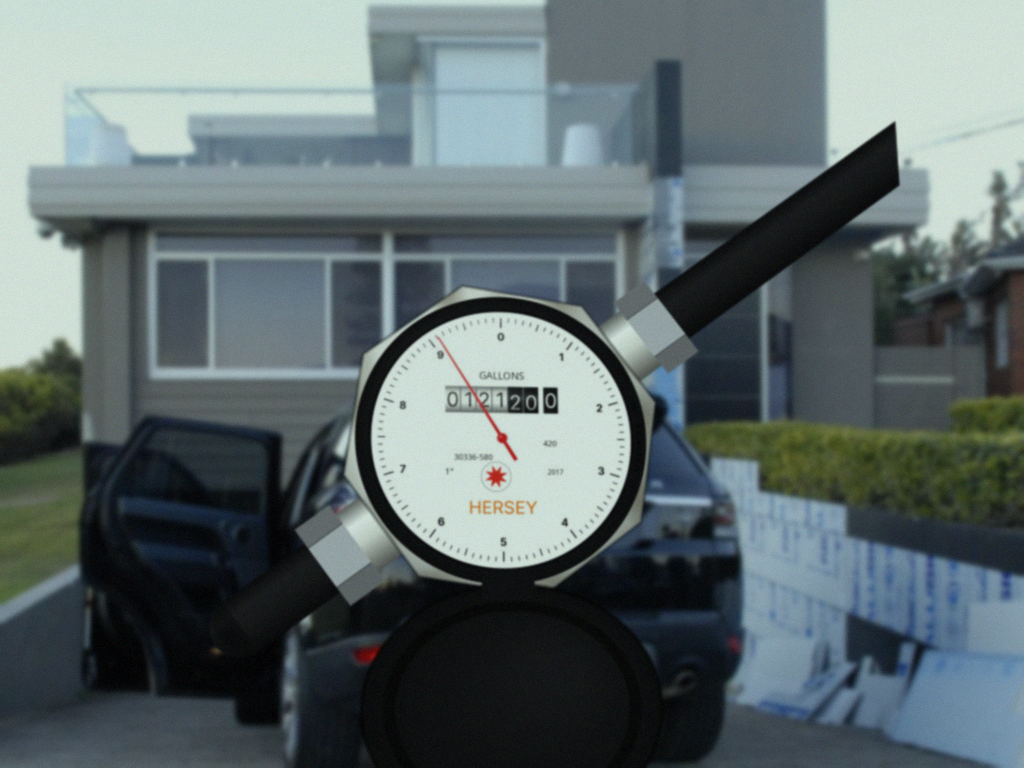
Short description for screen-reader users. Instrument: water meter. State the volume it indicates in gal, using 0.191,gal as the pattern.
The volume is 121199.1,gal
